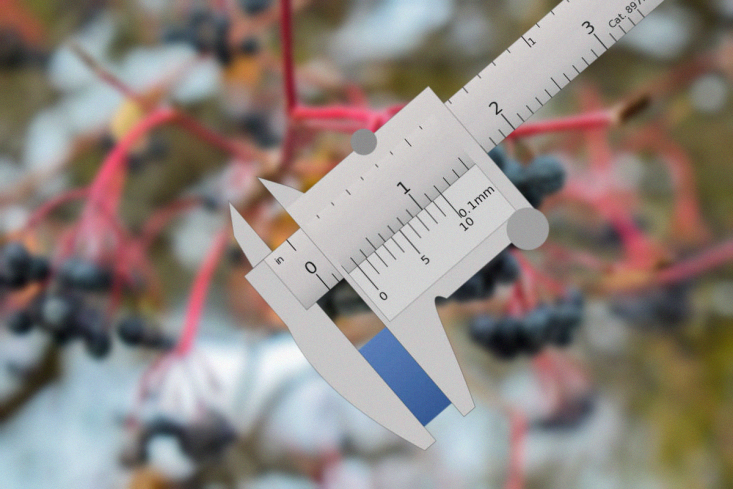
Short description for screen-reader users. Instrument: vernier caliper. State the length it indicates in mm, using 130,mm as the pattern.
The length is 3.0,mm
